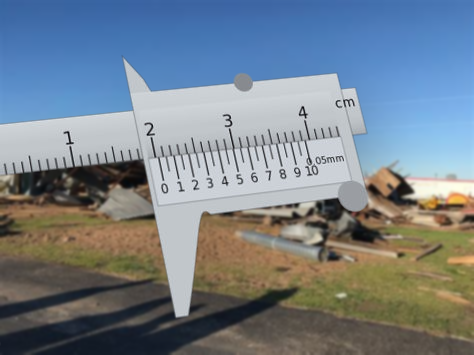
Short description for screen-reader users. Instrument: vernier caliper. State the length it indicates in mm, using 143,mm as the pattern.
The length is 20.4,mm
